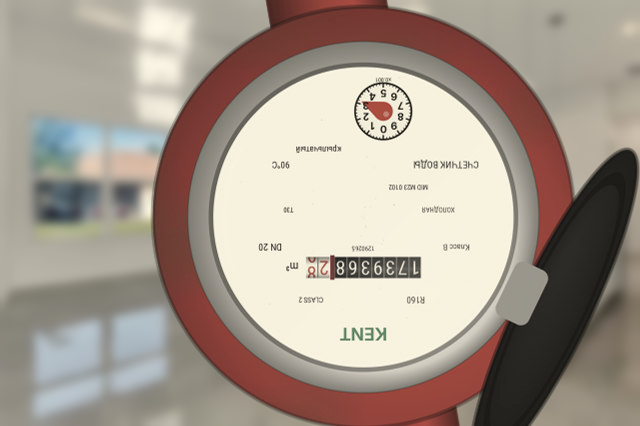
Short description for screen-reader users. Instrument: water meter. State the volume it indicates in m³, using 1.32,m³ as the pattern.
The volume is 1739368.283,m³
